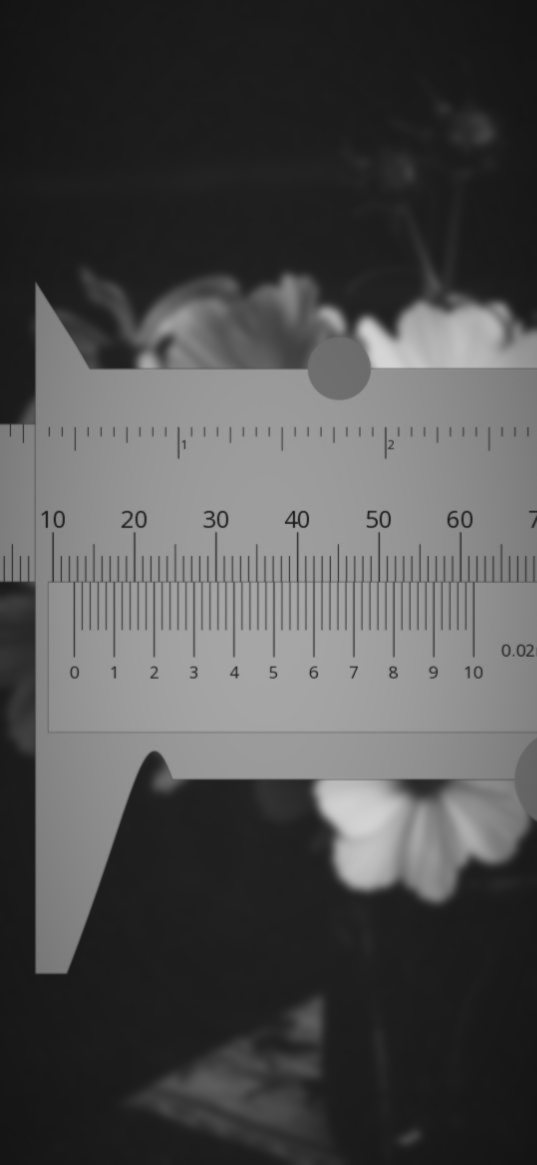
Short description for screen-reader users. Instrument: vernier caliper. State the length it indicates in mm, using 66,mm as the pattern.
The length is 12.6,mm
